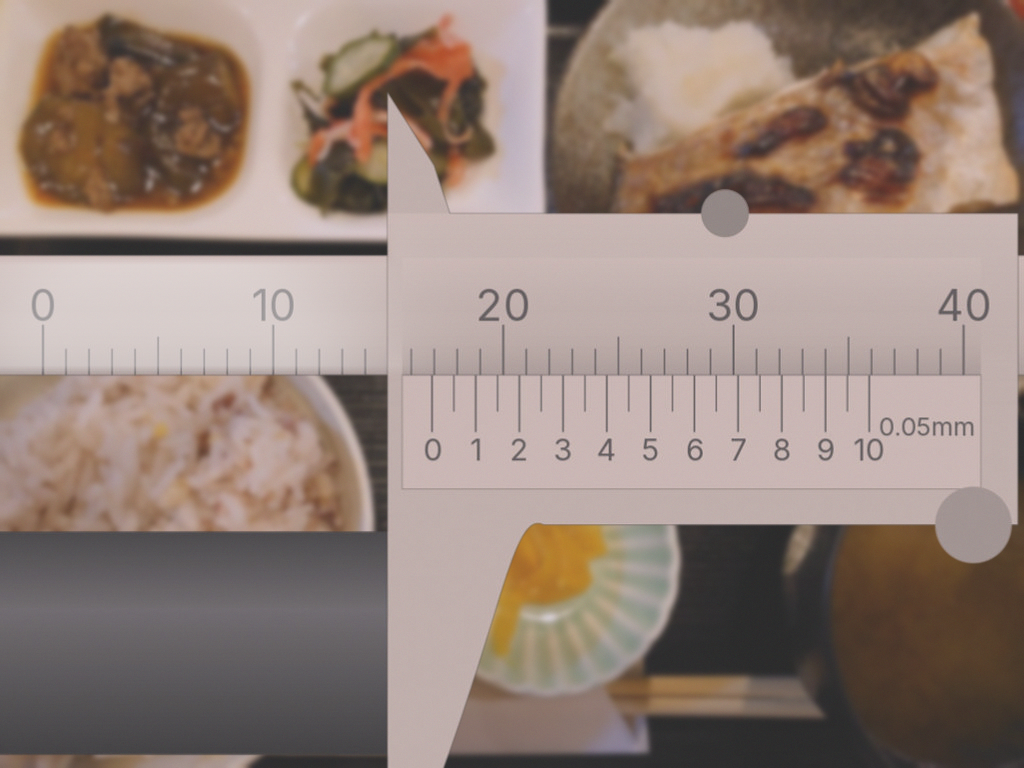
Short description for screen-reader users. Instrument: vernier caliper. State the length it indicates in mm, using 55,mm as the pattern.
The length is 16.9,mm
